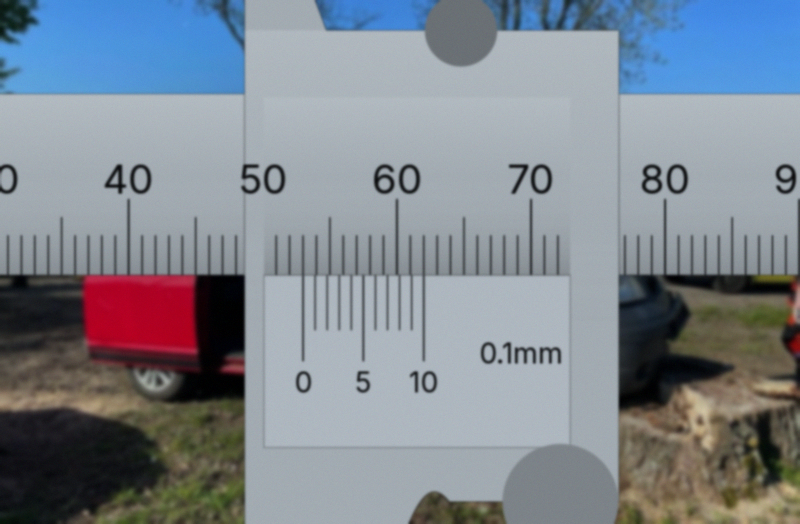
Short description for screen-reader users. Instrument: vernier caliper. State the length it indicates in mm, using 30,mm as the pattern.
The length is 53.0,mm
